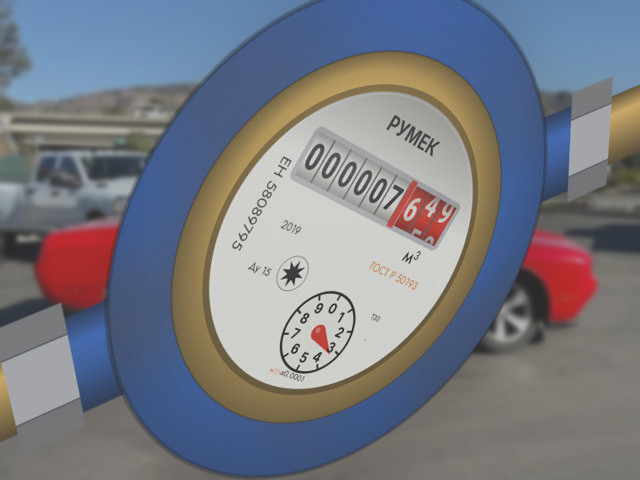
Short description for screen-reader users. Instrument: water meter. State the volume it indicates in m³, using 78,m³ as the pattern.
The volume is 7.6493,m³
